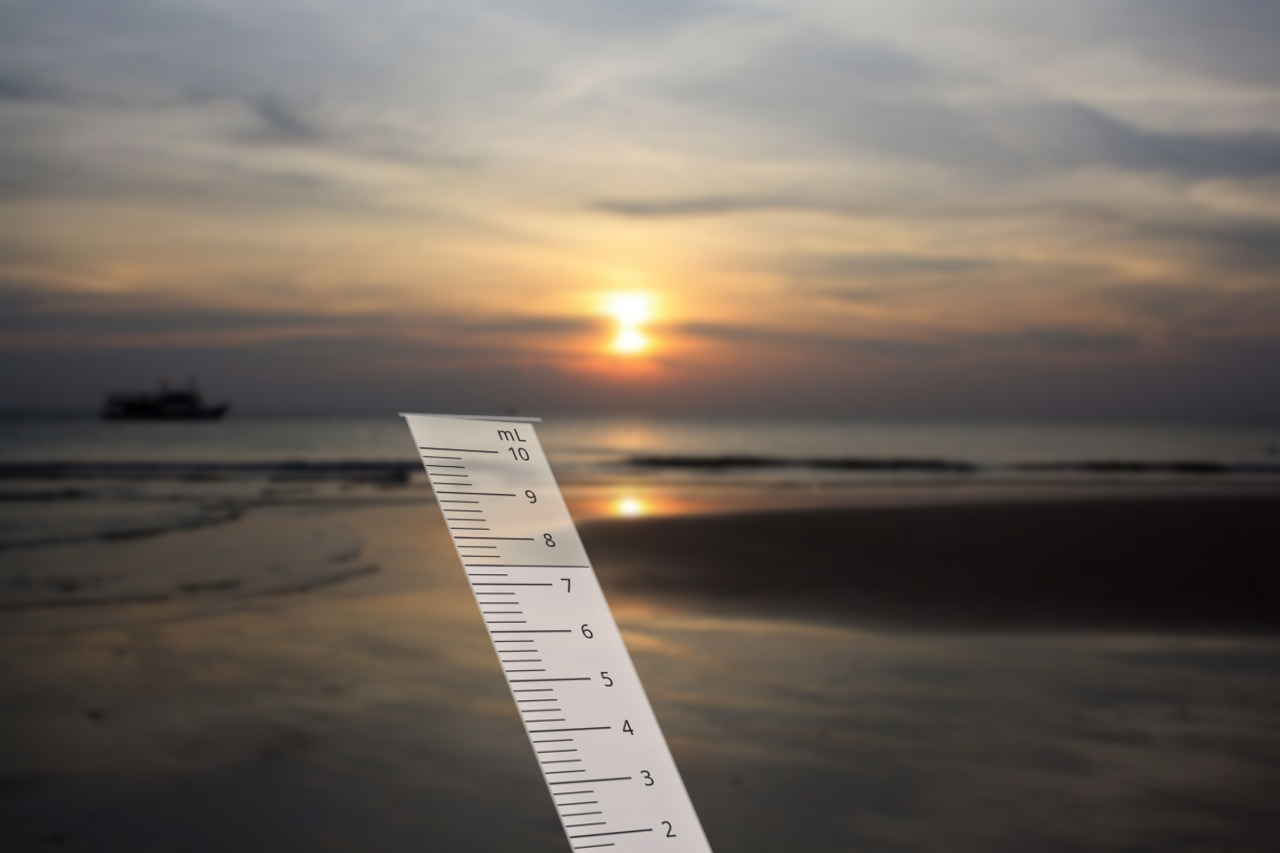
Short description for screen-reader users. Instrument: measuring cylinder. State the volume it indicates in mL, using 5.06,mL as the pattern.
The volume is 7.4,mL
